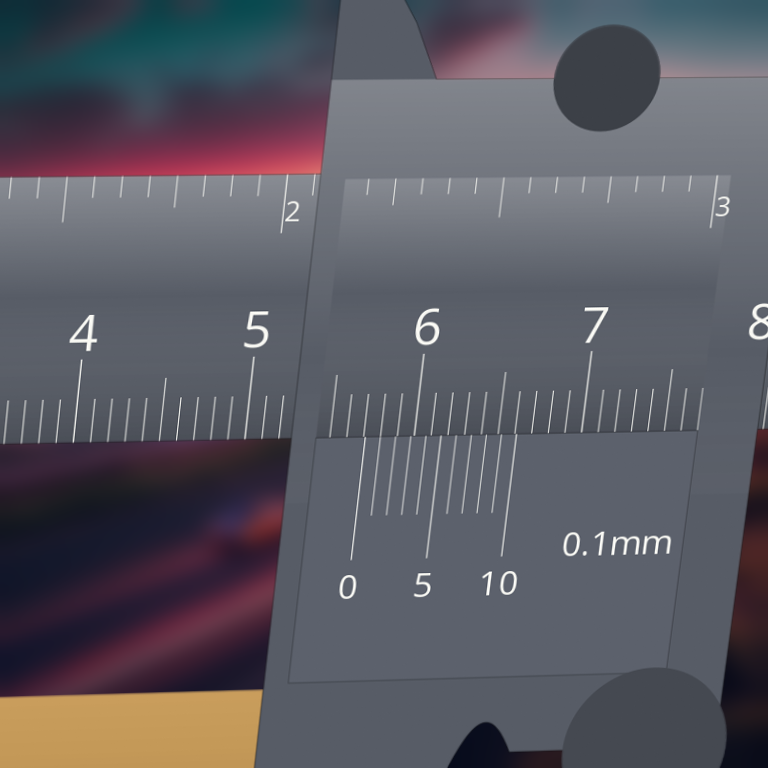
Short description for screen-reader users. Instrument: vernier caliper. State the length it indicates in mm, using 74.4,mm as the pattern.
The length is 57.1,mm
